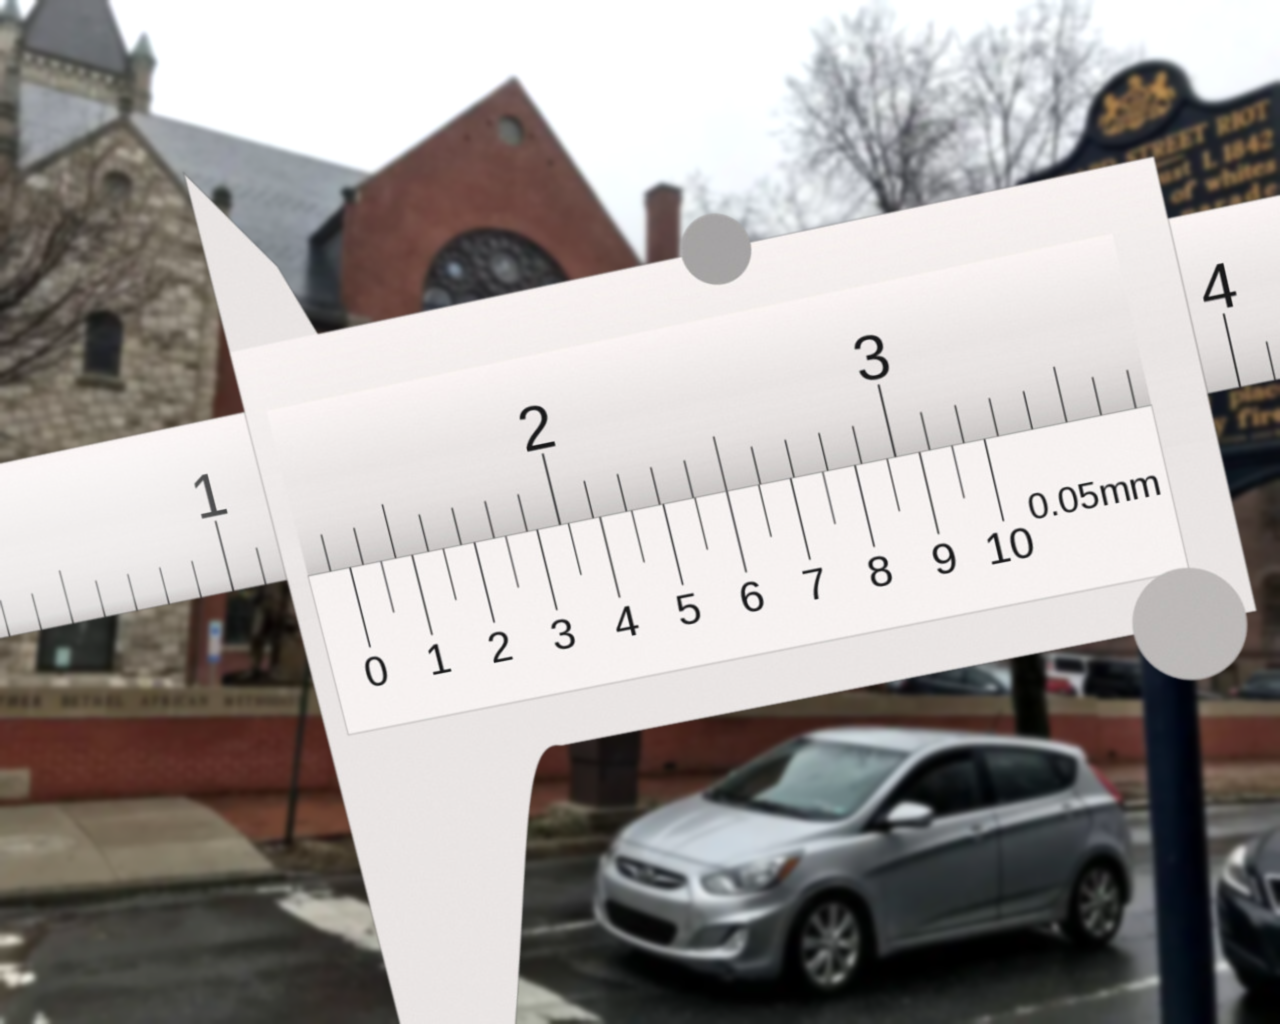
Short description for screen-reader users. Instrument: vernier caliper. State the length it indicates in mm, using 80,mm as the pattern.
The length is 13.60,mm
